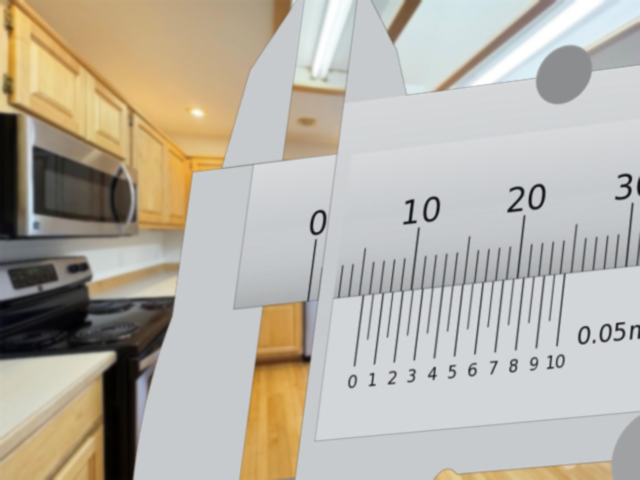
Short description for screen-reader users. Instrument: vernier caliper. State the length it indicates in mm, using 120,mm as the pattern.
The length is 5.4,mm
